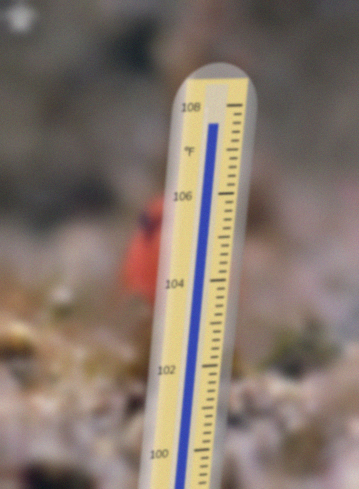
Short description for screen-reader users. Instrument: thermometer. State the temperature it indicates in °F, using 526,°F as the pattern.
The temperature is 107.6,°F
